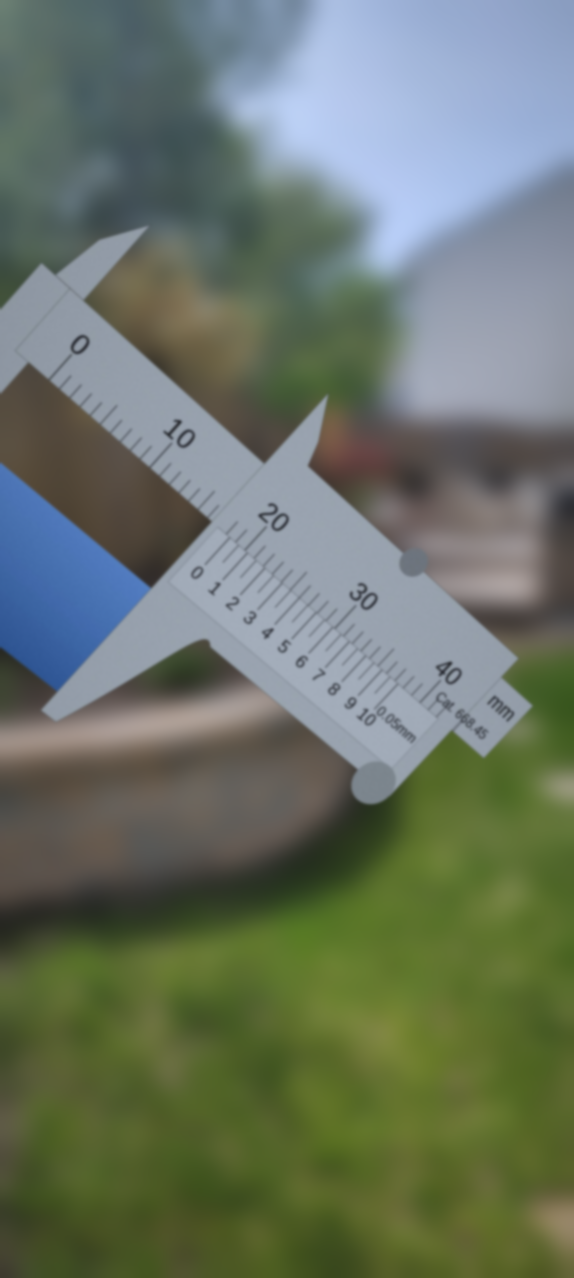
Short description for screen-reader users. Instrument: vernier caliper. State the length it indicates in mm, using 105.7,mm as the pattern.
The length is 18.4,mm
